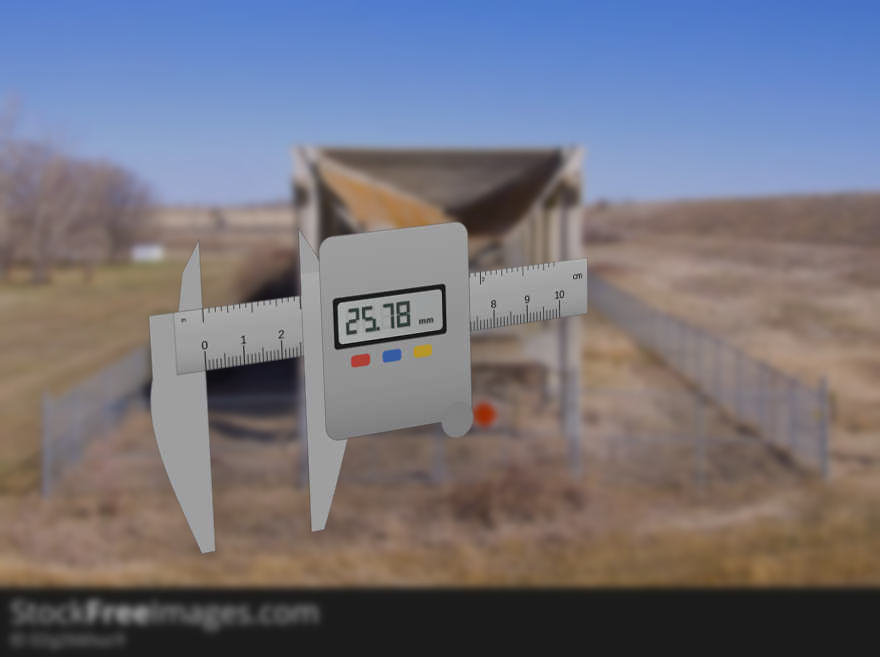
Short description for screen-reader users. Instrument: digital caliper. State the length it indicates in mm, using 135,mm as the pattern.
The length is 25.78,mm
